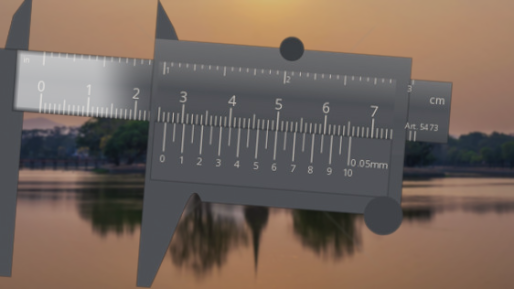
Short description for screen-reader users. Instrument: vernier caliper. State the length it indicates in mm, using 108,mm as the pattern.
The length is 26.5,mm
